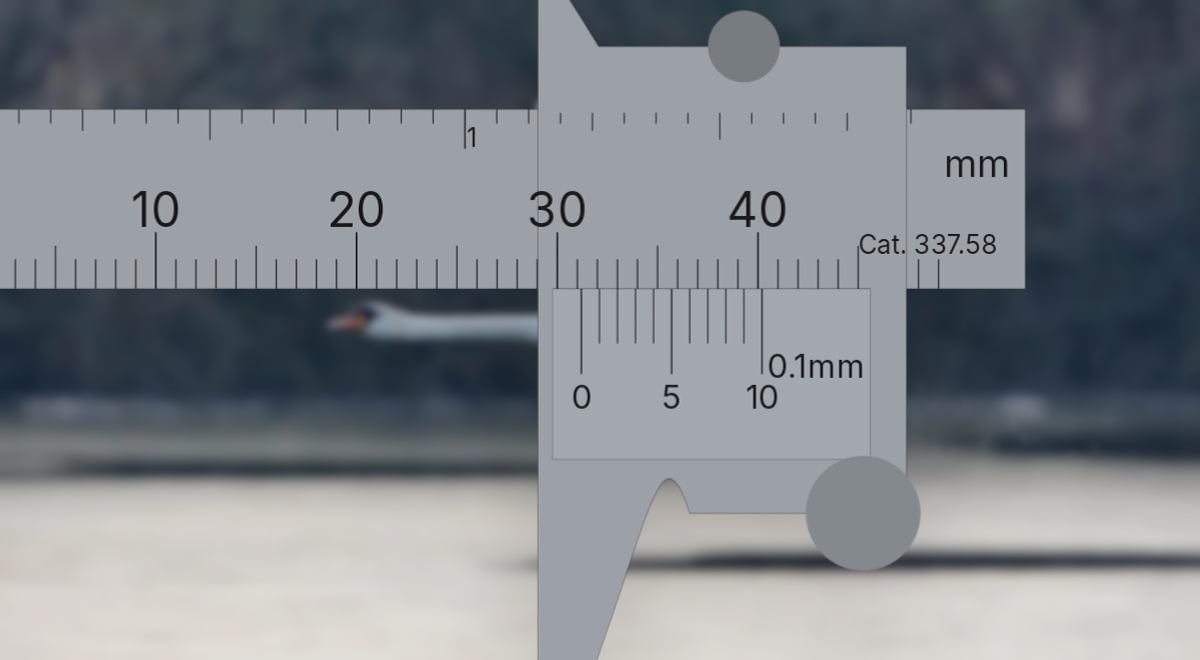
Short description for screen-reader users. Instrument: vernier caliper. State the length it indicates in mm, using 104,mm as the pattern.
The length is 31.2,mm
